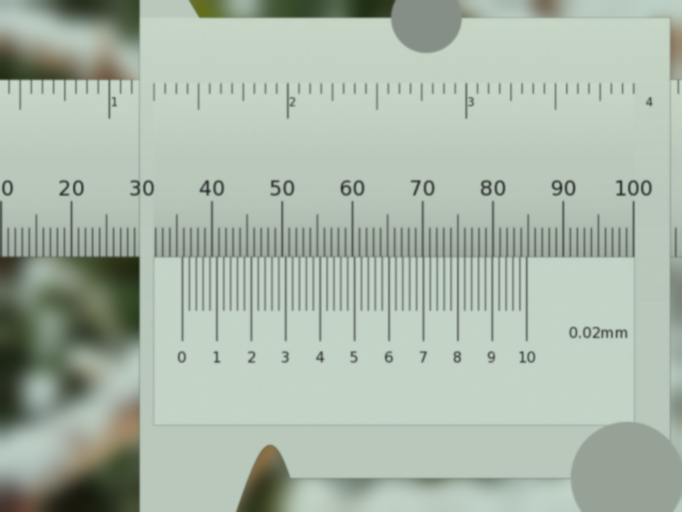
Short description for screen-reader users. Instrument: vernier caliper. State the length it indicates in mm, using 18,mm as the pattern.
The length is 35.8,mm
